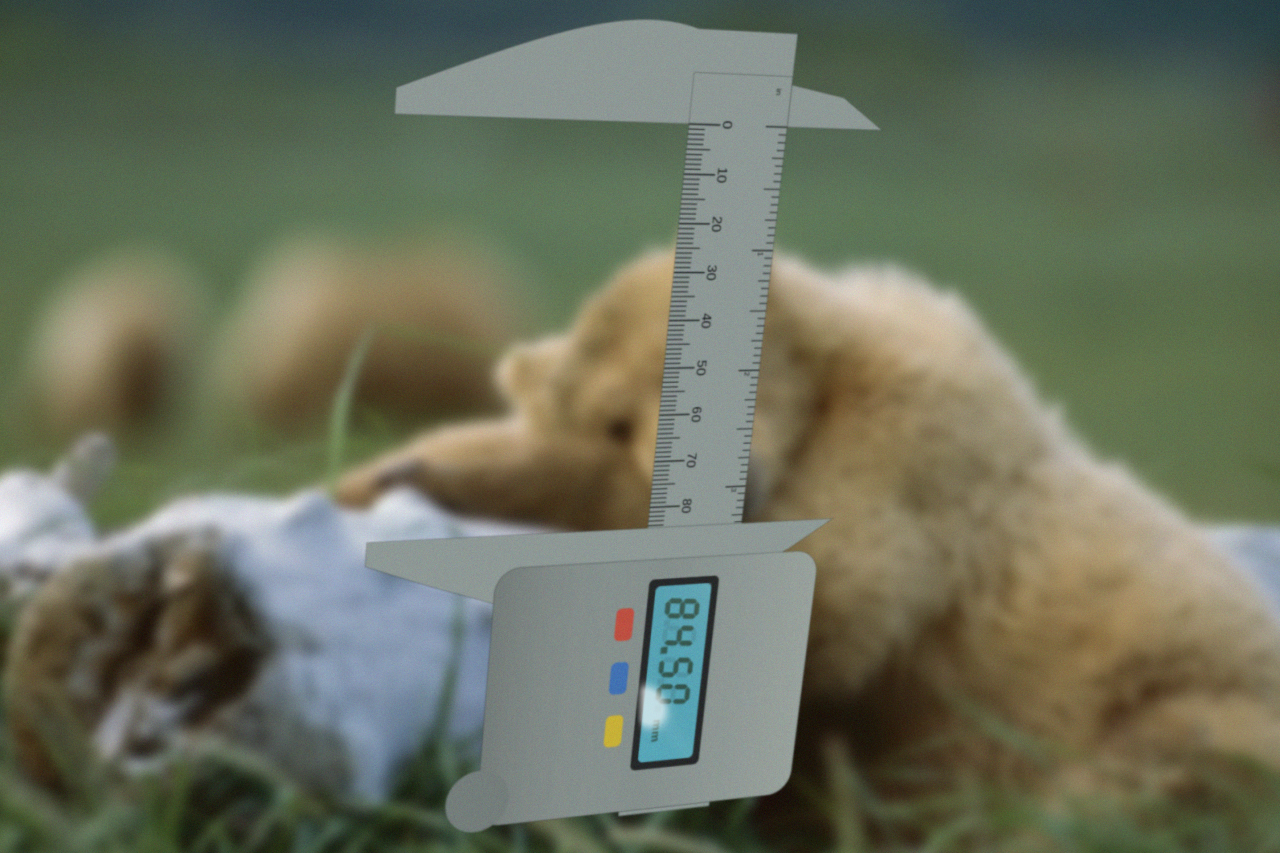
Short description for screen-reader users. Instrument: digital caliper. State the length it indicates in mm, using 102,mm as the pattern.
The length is 84.50,mm
